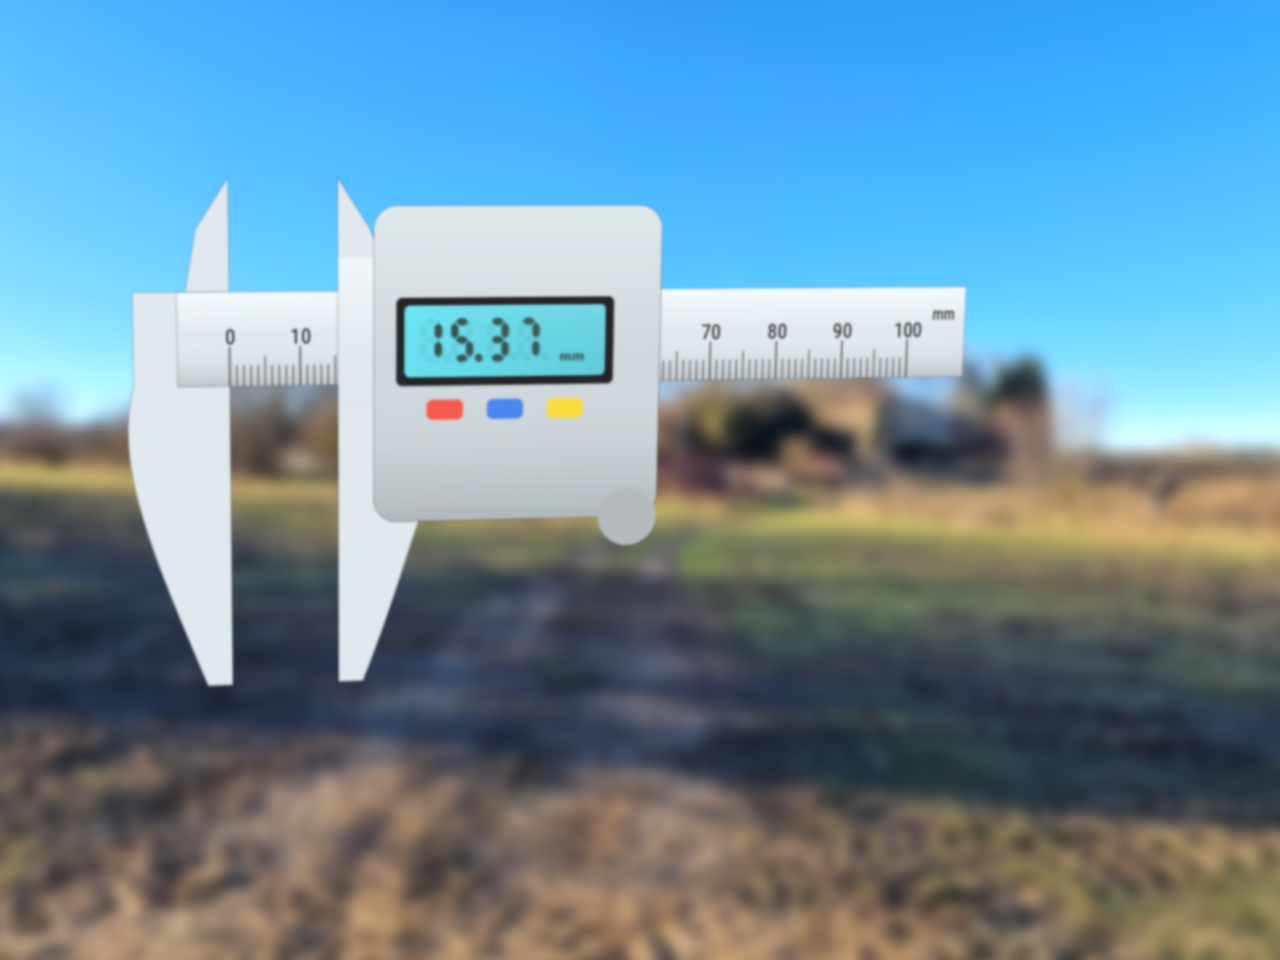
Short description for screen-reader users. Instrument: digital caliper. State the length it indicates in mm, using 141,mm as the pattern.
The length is 15.37,mm
